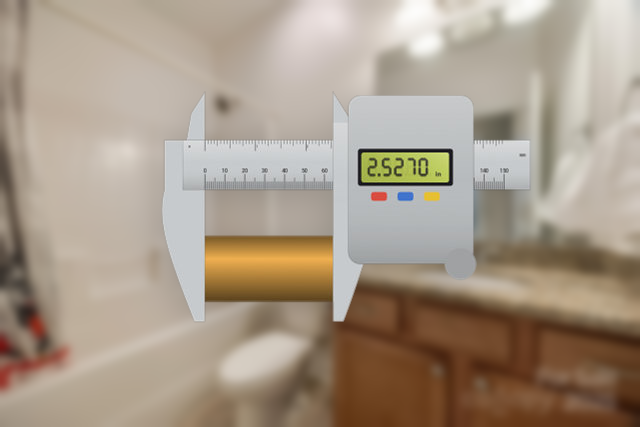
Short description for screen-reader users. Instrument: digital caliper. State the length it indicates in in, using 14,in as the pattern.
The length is 2.5270,in
